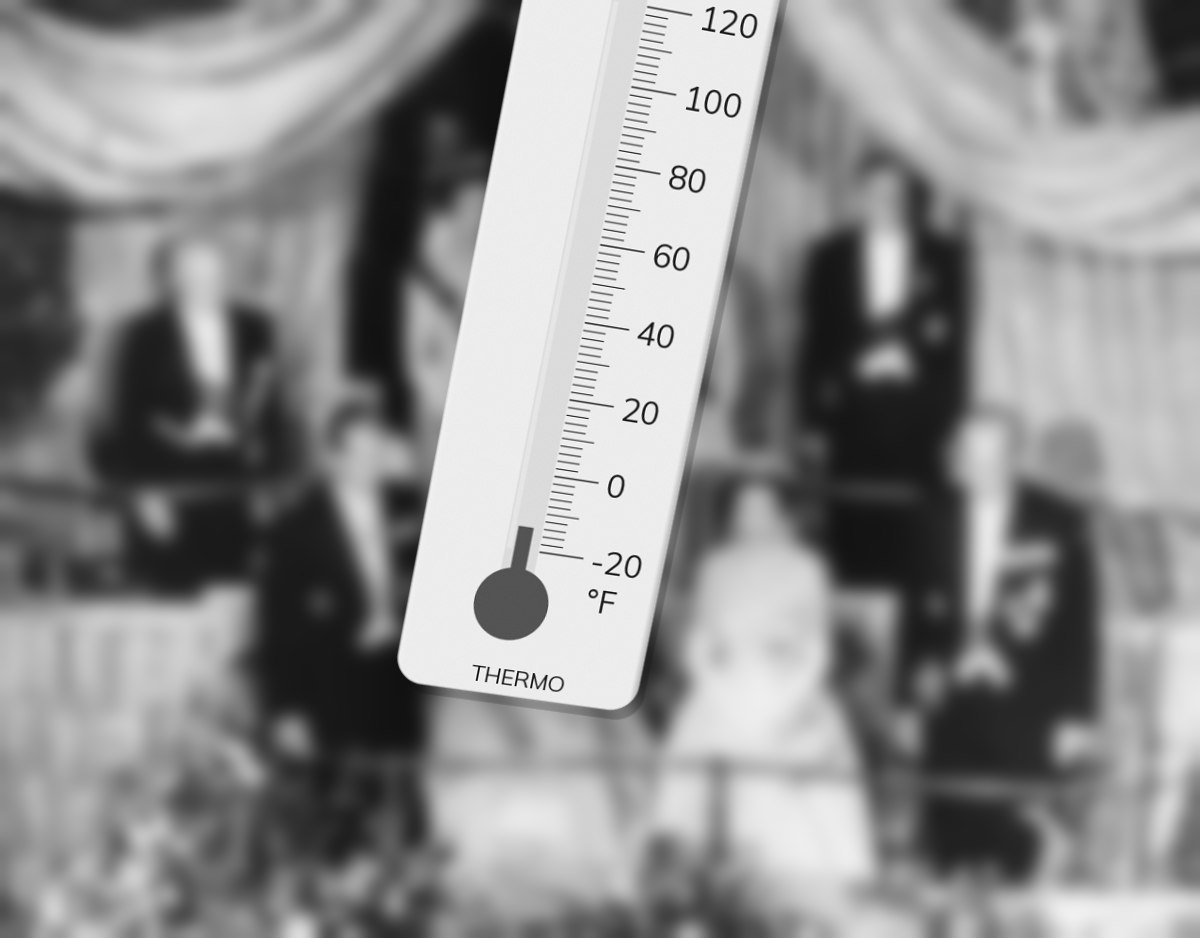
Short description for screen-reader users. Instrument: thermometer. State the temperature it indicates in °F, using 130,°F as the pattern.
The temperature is -14,°F
